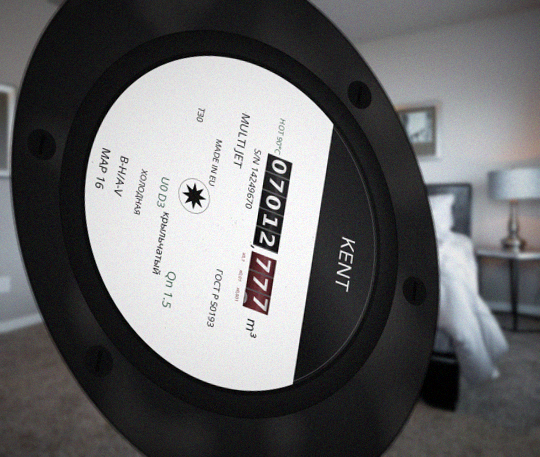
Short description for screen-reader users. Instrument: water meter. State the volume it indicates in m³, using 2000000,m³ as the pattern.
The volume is 7012.777,m³
